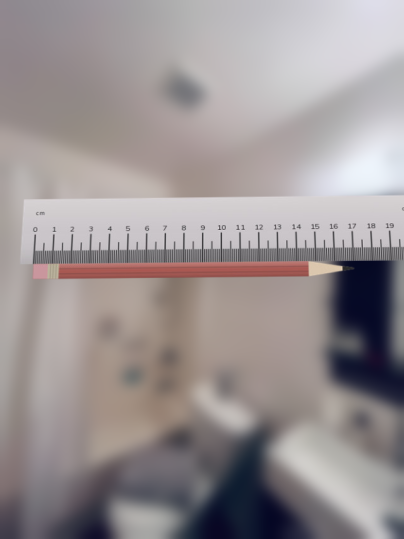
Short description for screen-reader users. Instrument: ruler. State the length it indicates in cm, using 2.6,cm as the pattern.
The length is 17,cm
